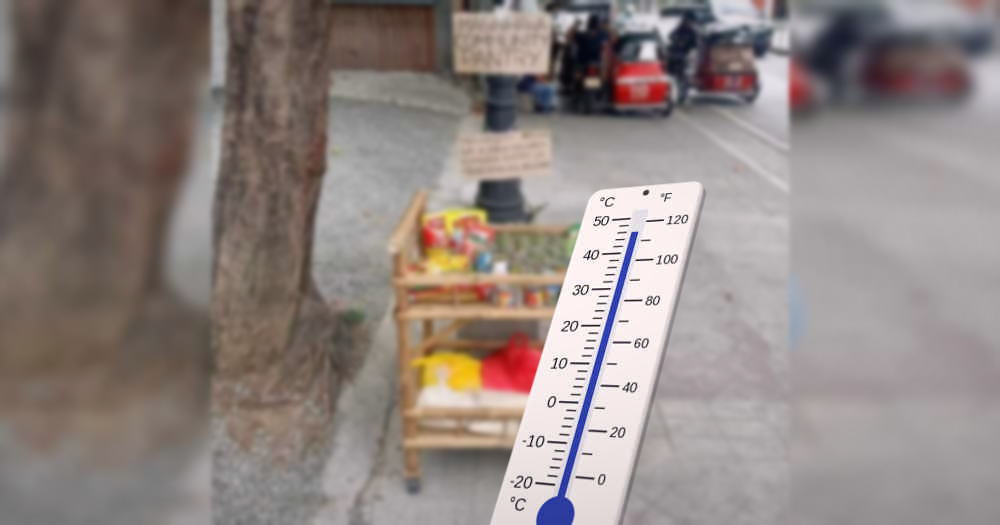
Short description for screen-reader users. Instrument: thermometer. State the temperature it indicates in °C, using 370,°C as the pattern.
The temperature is 46,°C
